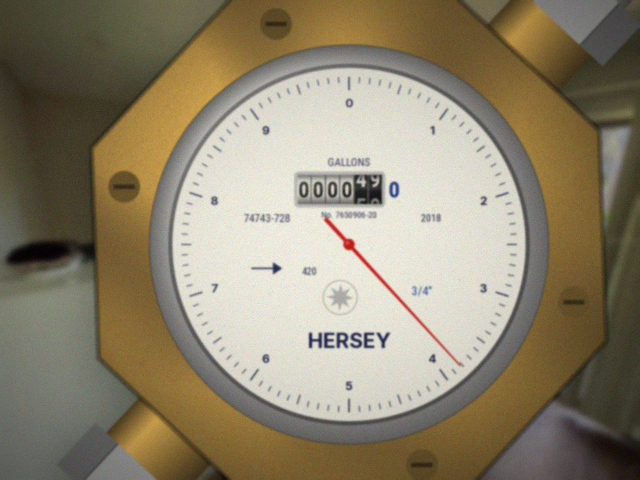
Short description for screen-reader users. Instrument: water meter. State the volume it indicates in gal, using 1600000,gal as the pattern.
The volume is 493.8,gal
